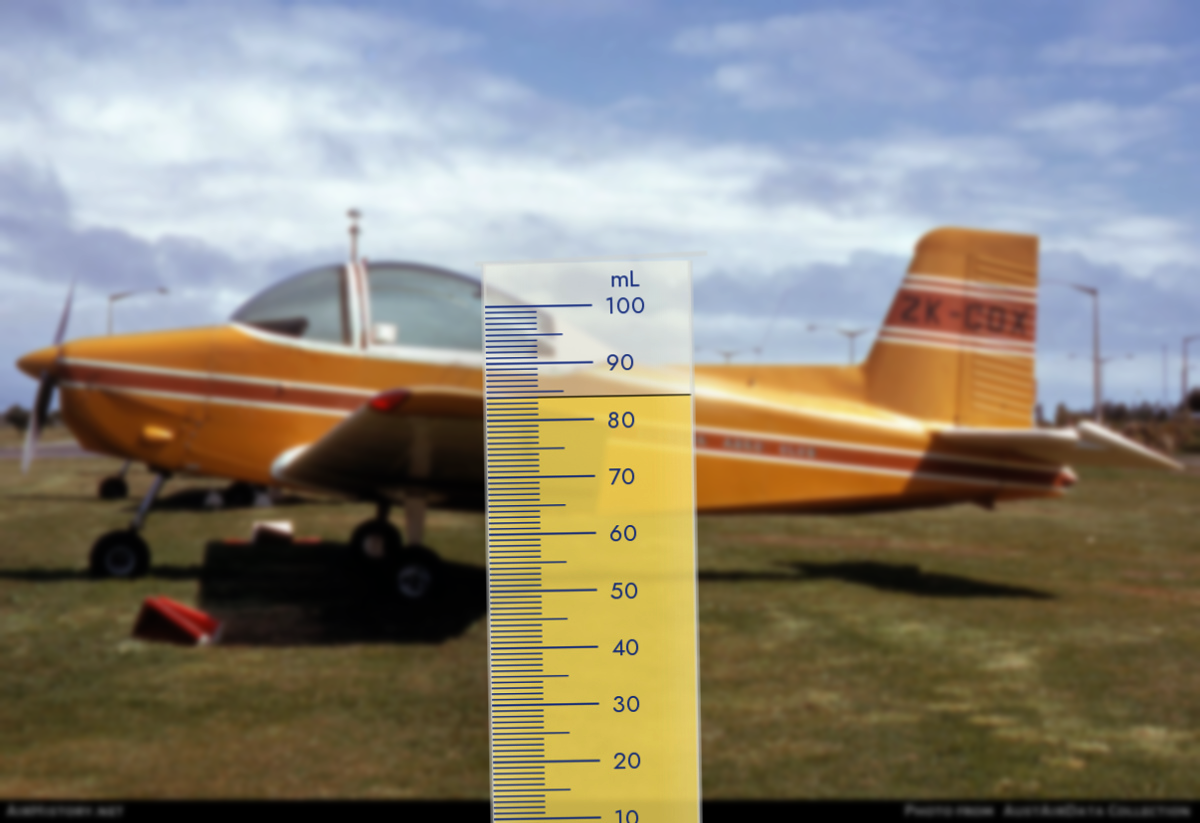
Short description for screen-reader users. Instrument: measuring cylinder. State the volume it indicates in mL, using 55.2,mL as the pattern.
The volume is 84,mL
